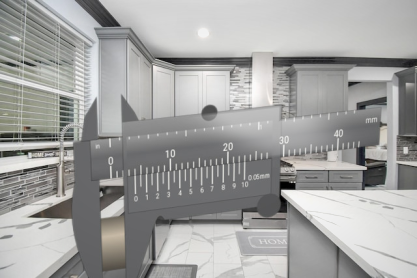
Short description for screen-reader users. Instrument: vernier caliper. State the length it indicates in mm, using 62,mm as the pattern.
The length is 4.0,mm
